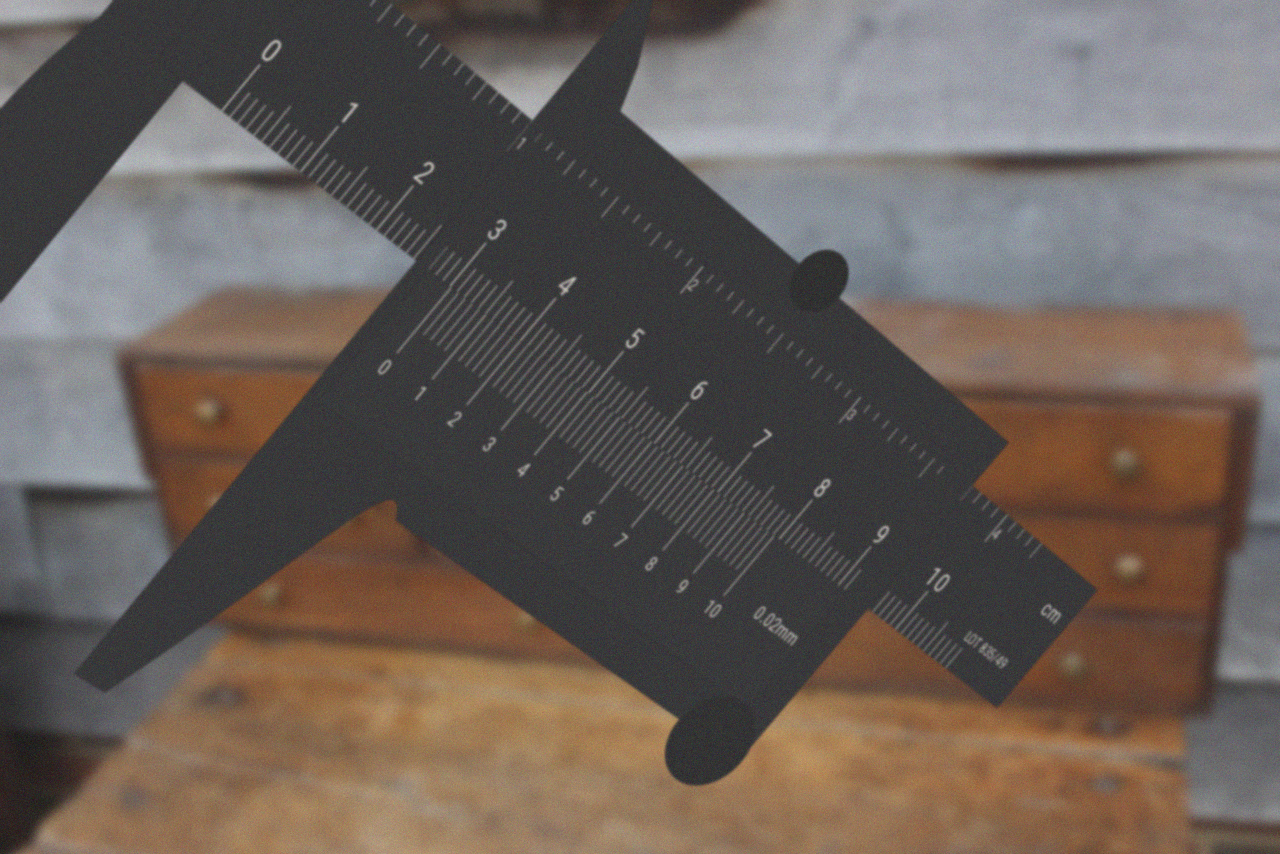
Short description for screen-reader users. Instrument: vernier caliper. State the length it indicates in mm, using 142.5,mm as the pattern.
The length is 30.2,mm
